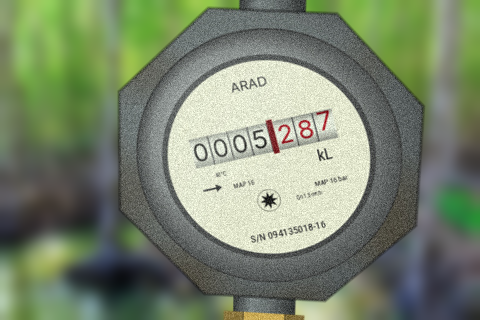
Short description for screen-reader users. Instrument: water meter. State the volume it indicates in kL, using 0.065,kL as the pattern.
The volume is 5.287,kL
